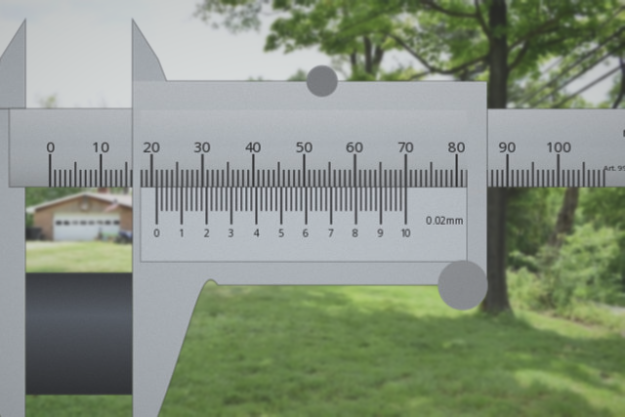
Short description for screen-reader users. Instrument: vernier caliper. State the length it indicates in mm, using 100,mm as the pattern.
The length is 21.0,mm
